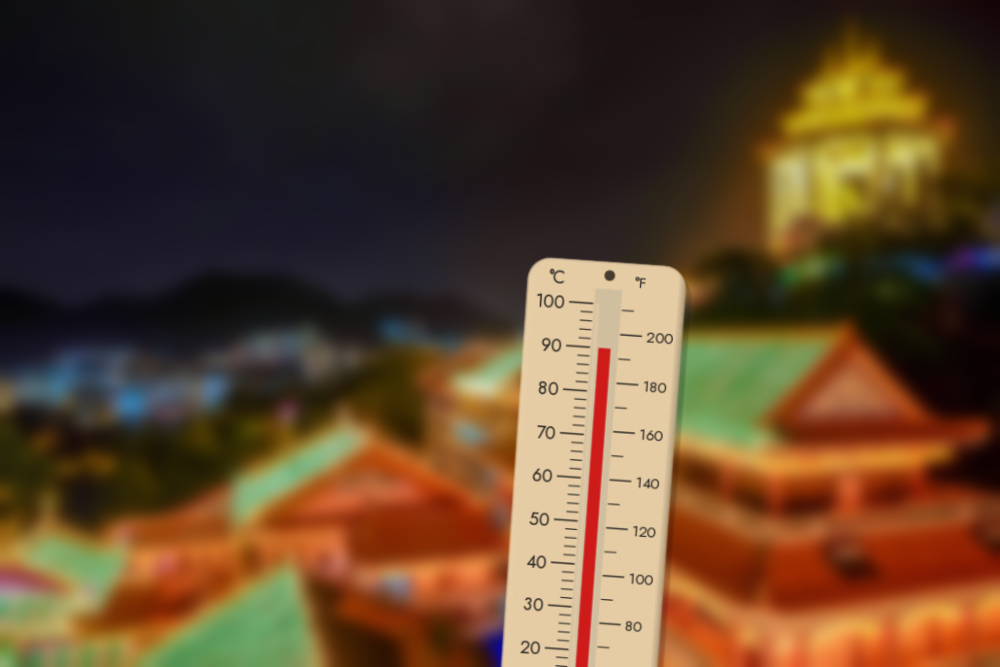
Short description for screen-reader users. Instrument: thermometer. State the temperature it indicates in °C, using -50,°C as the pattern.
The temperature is 90,°C
